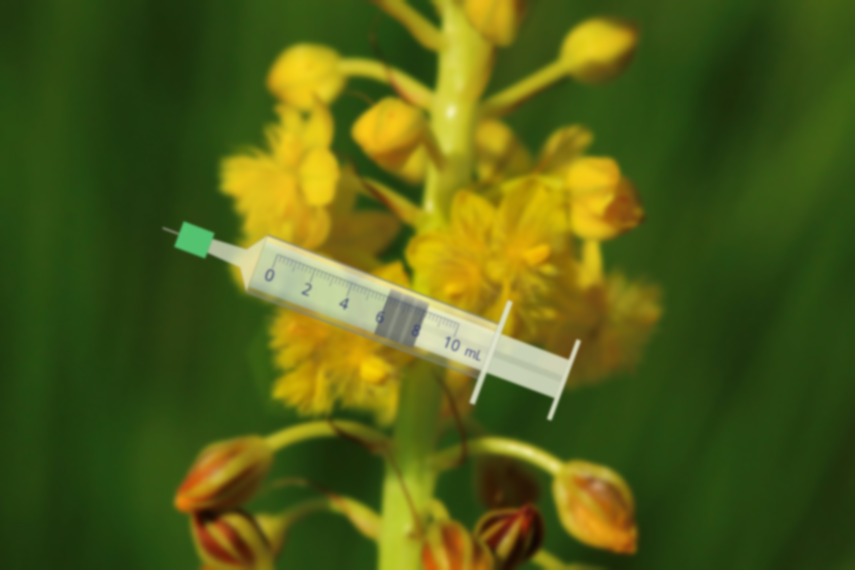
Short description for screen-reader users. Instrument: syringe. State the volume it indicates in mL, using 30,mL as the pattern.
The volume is 6,mL
